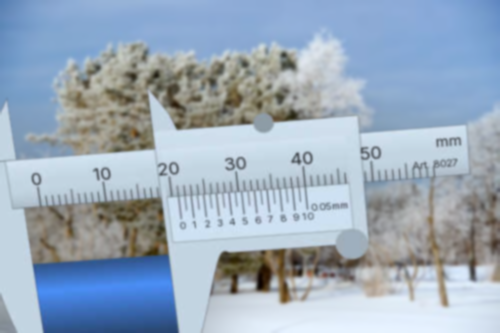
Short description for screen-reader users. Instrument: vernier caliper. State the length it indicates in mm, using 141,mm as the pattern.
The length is 21.0,mm
